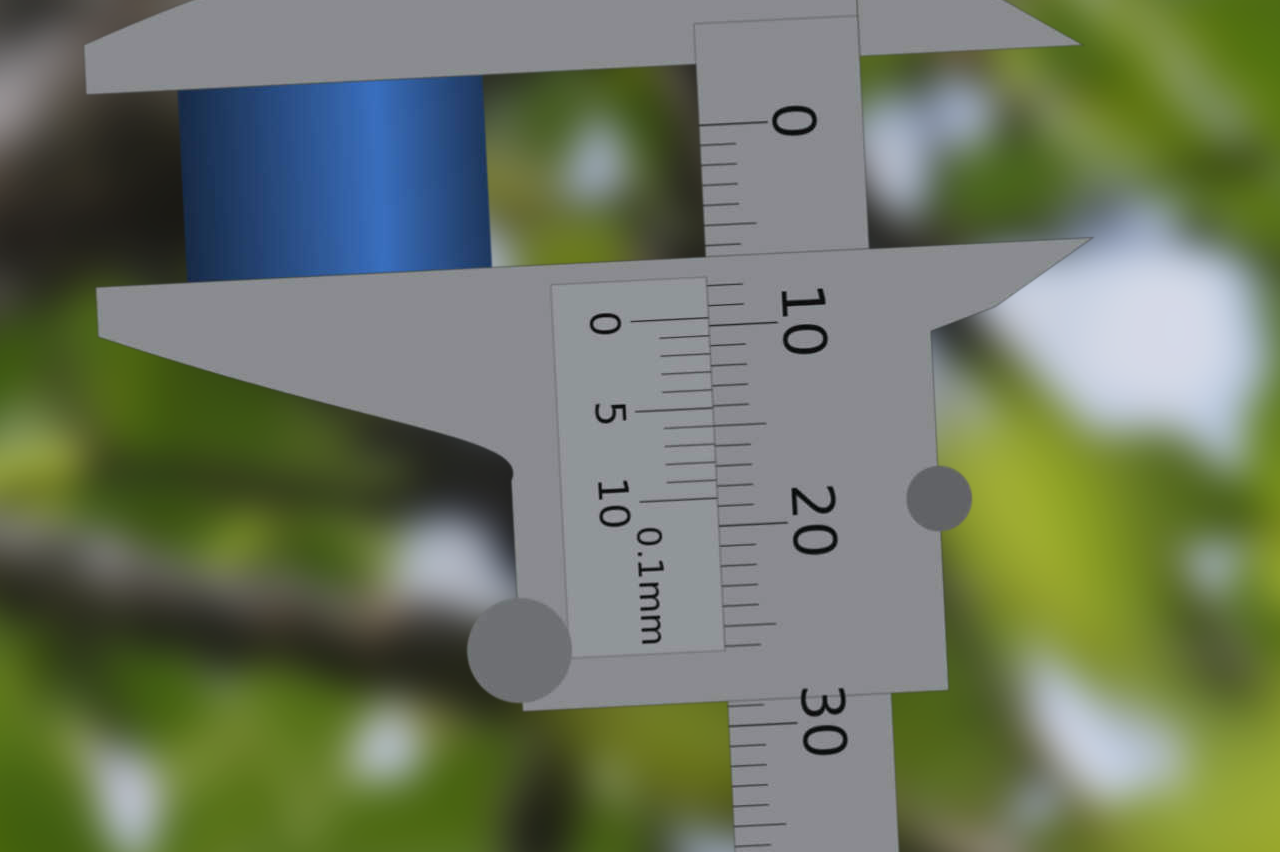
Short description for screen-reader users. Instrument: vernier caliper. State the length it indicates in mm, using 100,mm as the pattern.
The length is 9.6,mm
